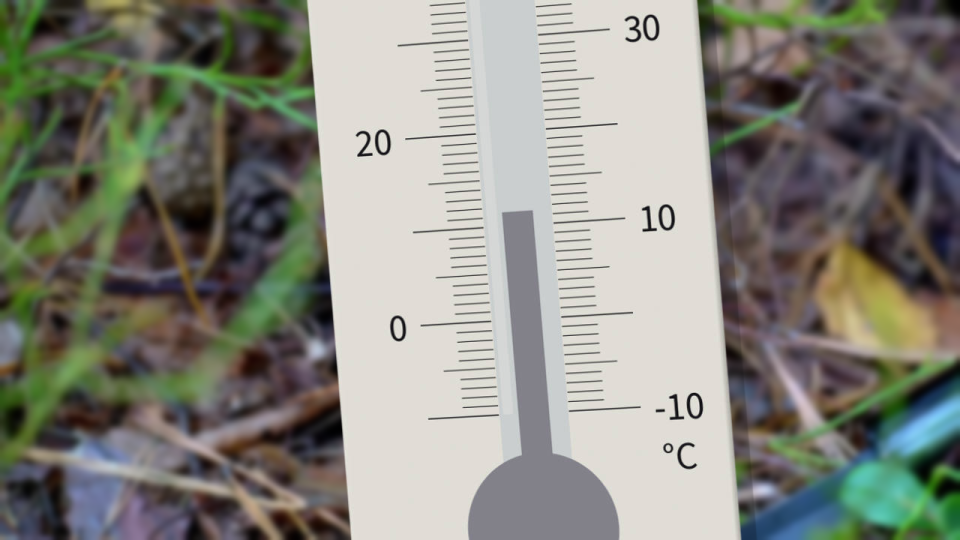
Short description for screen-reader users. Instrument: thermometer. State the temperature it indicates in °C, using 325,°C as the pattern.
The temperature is 11.5,°C
